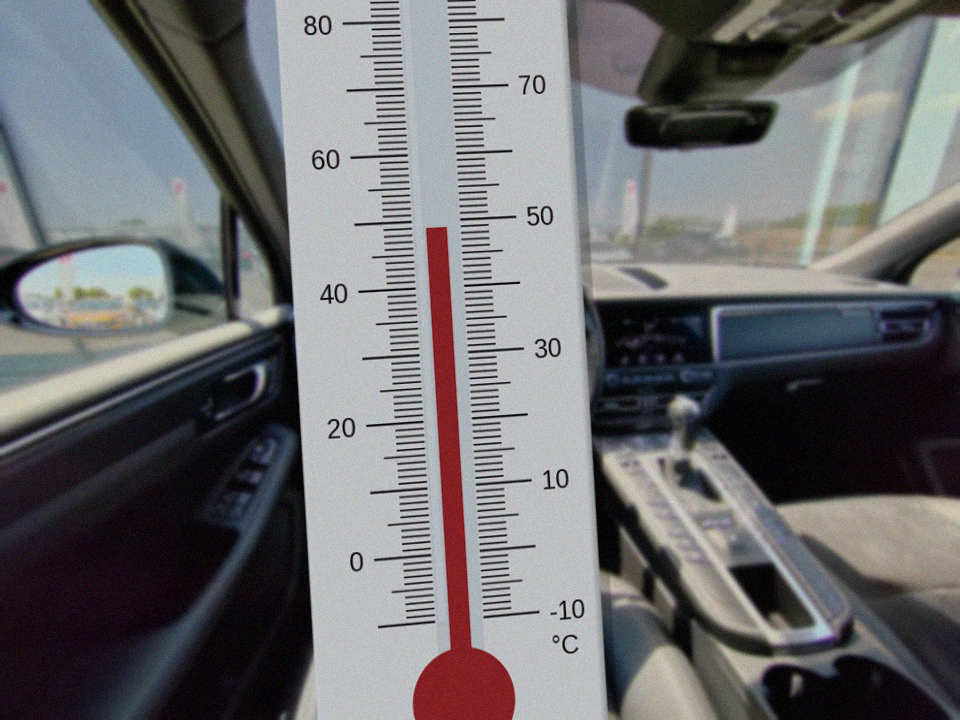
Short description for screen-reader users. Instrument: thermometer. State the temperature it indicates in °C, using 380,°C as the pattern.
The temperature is 49,°C
